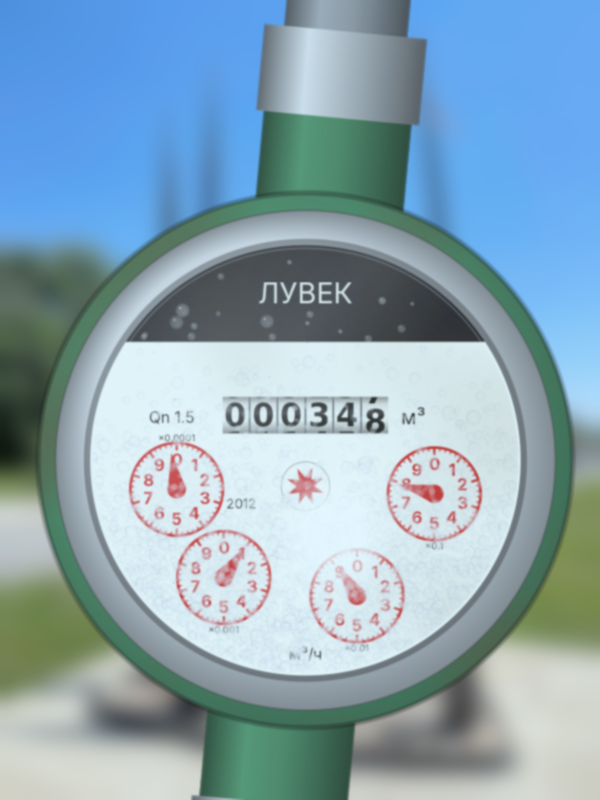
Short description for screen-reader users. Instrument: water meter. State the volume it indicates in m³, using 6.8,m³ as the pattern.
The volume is 347.7909,m³
